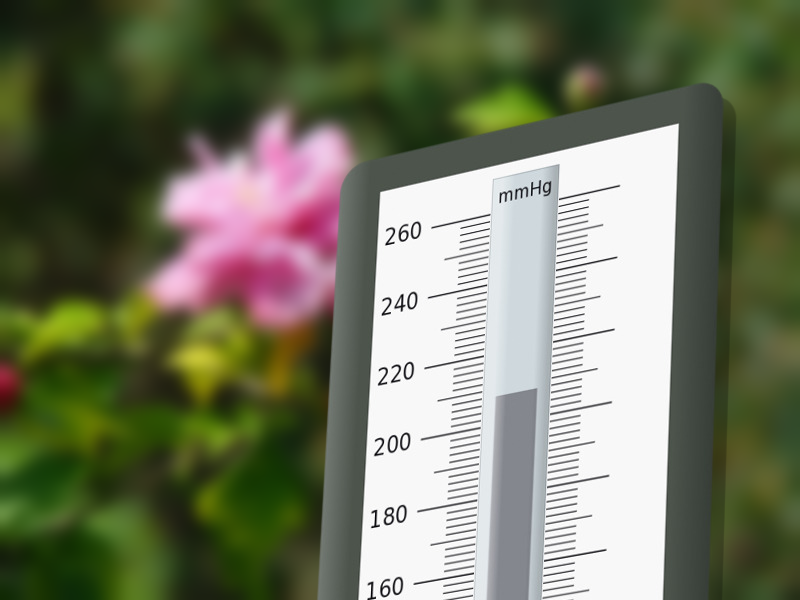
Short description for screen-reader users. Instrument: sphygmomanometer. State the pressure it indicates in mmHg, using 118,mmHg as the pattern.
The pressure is 208,mmHg
